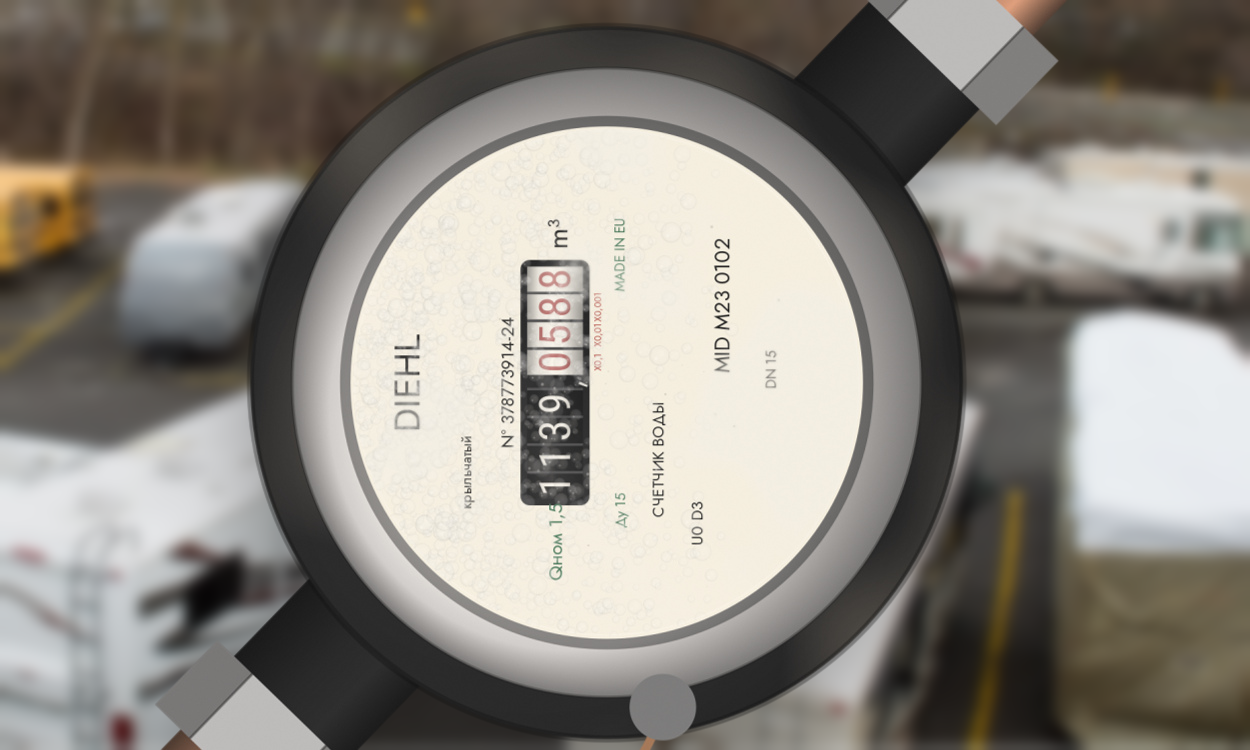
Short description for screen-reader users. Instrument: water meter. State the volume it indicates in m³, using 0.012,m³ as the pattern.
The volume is 1139.0588,m³
